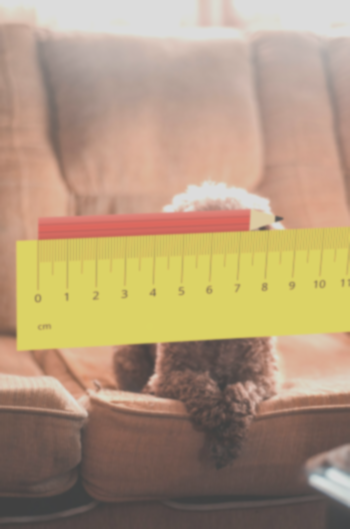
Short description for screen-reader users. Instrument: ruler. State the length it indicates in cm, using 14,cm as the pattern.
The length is 8.5,cm
